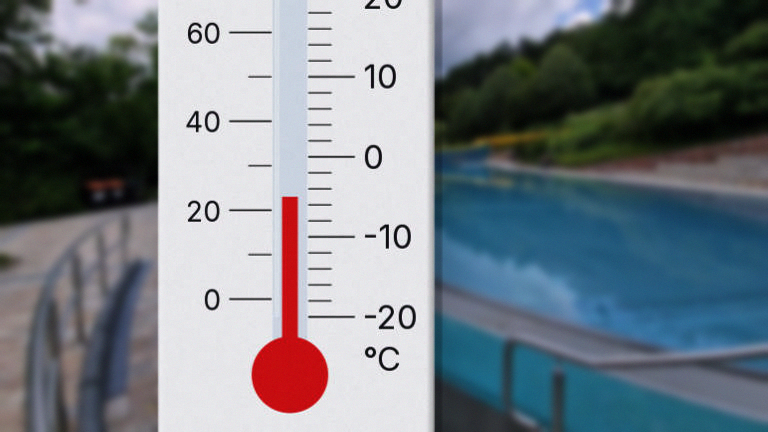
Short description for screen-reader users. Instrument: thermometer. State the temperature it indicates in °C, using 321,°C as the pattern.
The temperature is -5,°C
